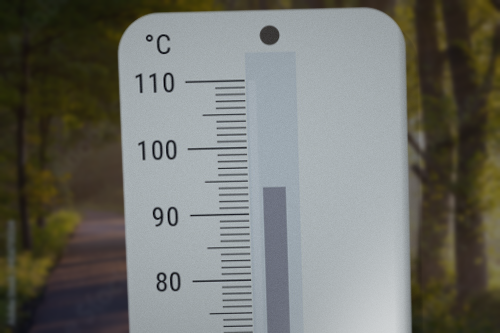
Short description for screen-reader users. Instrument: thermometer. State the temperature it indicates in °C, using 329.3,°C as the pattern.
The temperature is 94,°C
